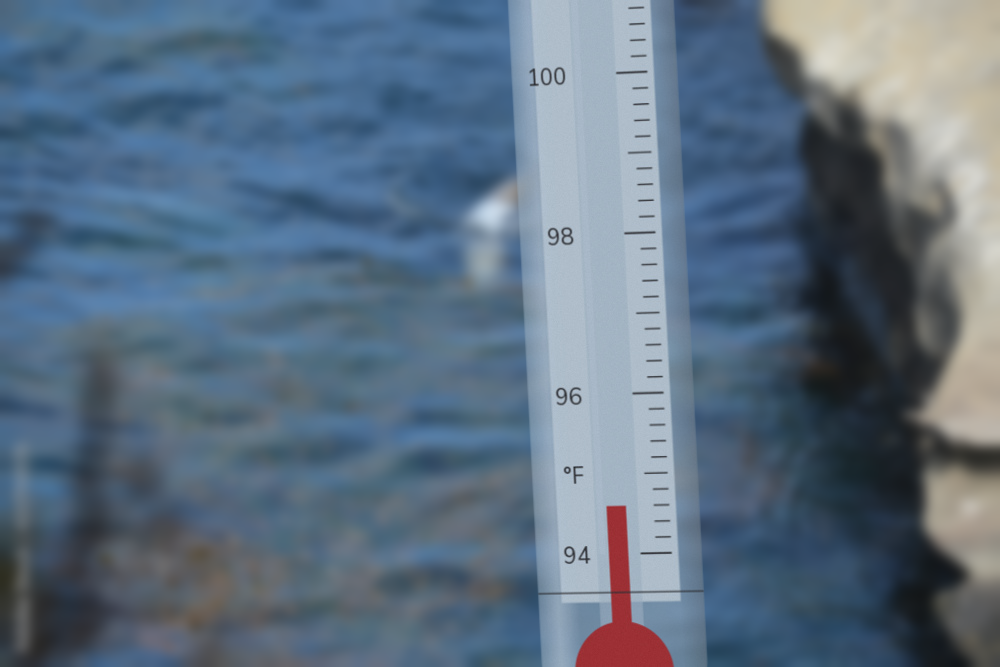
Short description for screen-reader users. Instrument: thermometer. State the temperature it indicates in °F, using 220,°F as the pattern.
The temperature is 94.6,°F
